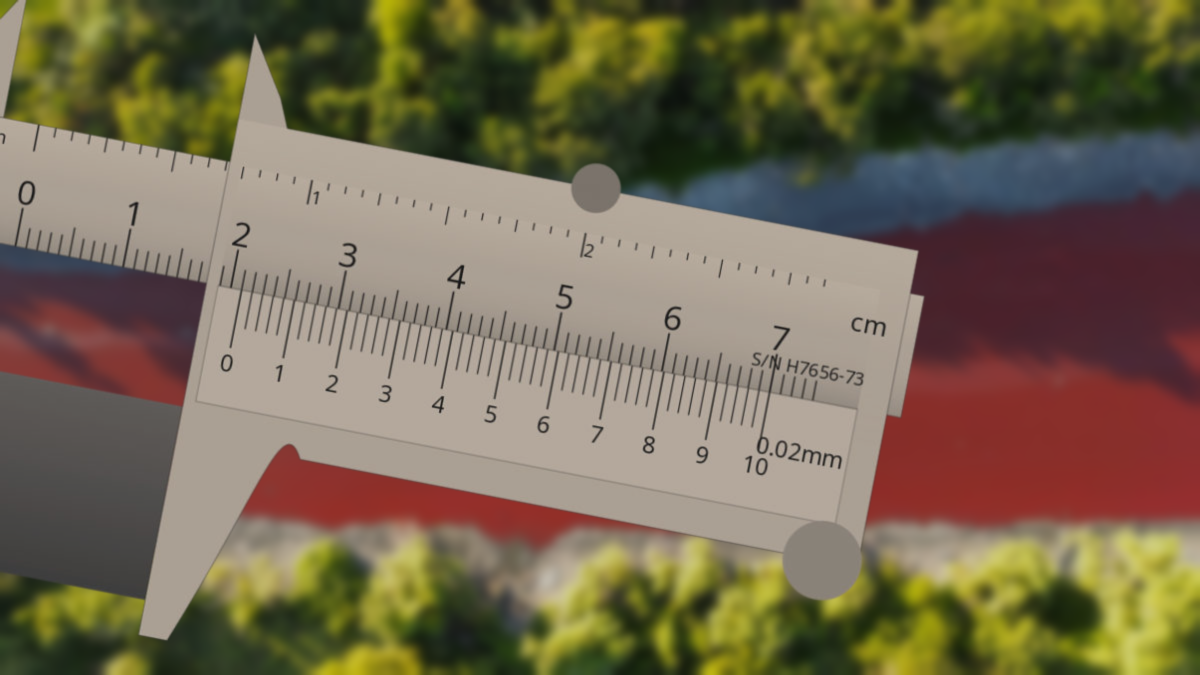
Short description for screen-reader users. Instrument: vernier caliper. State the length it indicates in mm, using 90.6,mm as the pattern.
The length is 21.0,mm
